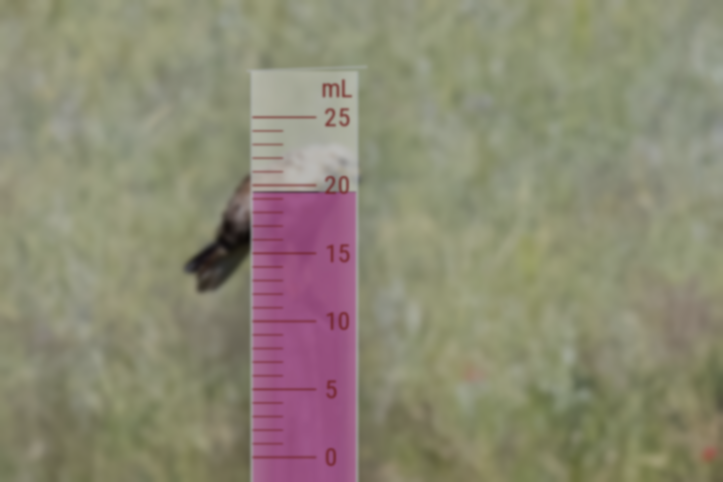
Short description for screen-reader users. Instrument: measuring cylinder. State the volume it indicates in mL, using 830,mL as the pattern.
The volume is 19.5,mL
